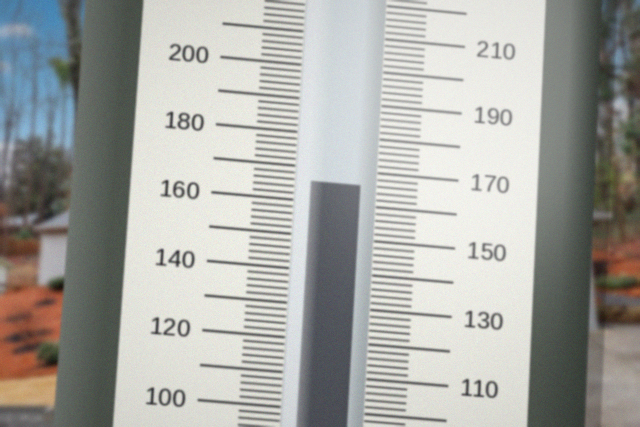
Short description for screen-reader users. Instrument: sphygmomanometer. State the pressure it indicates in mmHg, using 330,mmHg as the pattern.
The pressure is 166,mmHg
